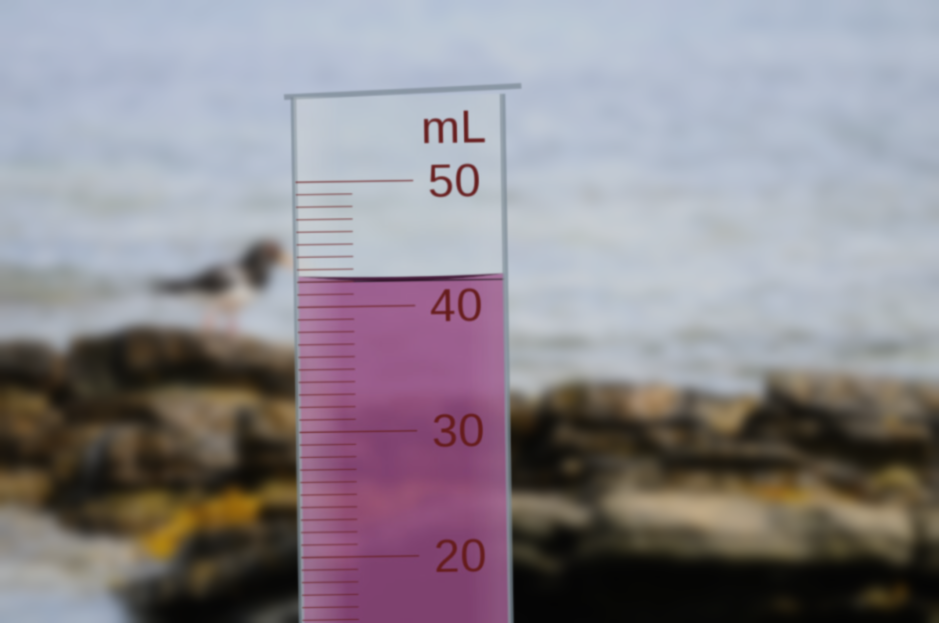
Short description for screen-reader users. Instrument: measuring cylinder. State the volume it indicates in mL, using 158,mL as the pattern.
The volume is 42,mL
